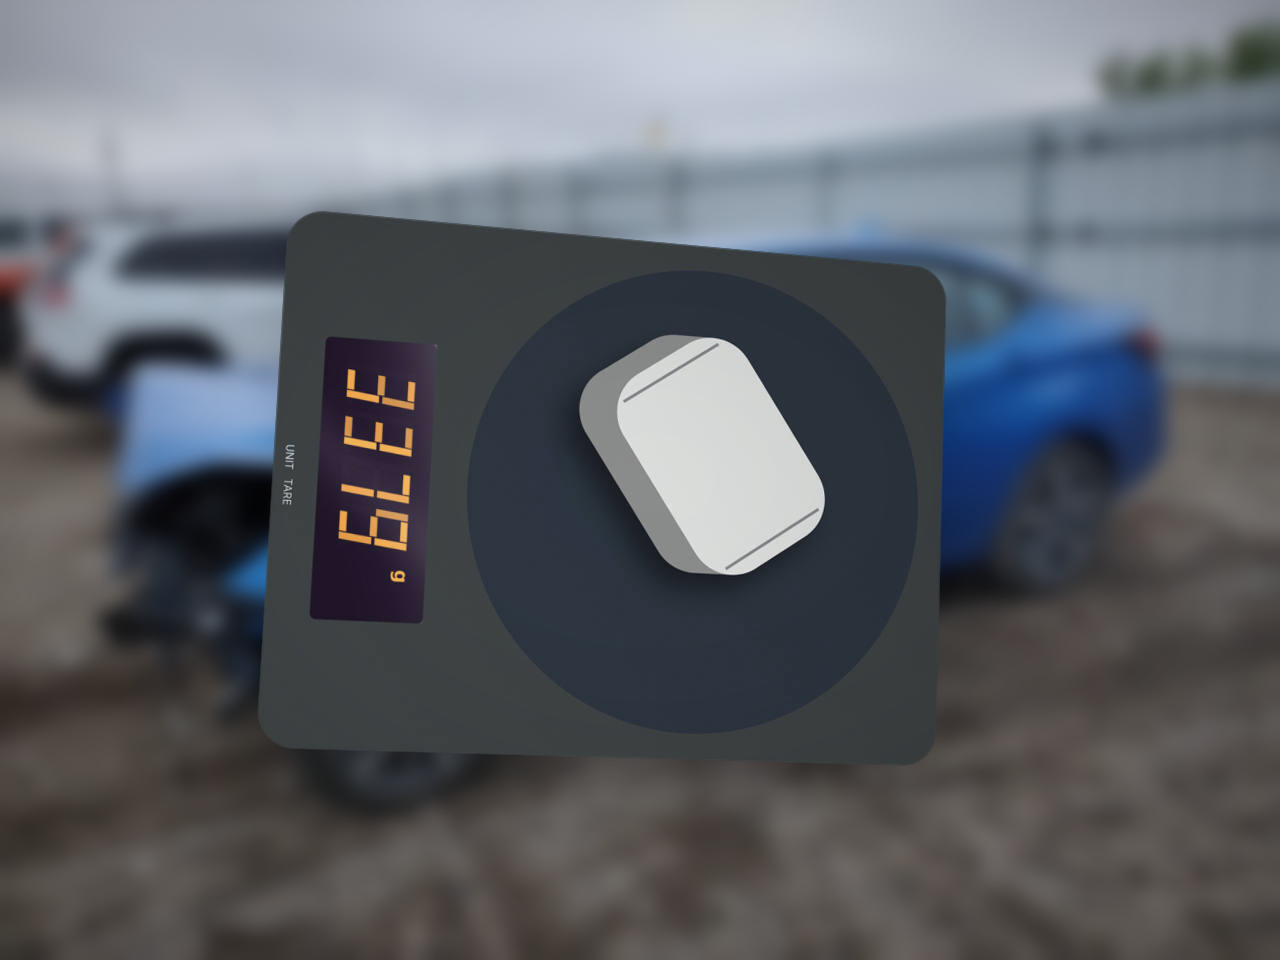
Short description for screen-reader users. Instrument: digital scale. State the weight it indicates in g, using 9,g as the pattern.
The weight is 3379,g
